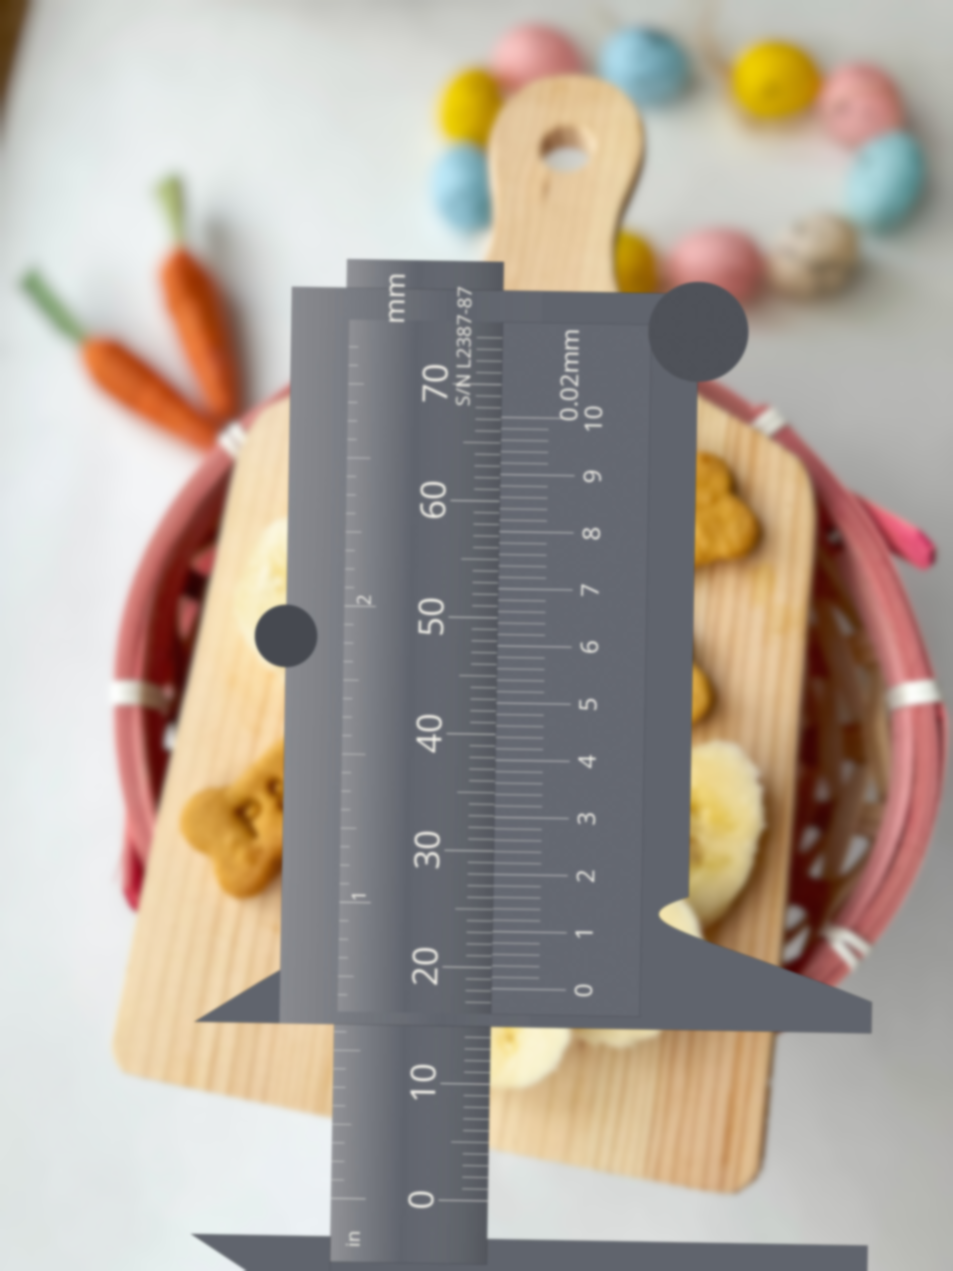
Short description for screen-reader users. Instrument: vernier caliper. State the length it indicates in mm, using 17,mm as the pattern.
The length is 18.2,mm
